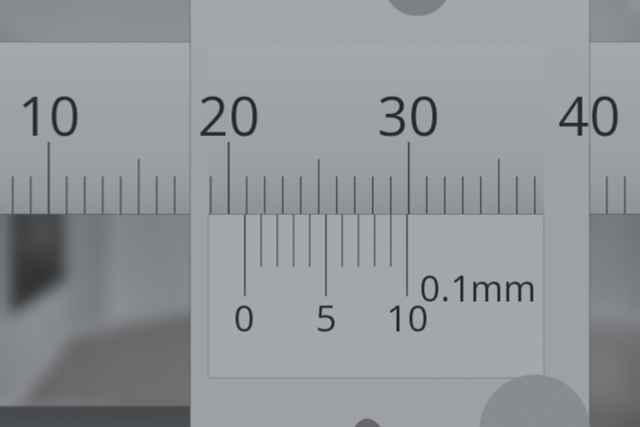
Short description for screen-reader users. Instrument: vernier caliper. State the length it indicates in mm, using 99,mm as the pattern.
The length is 20.9,mm
